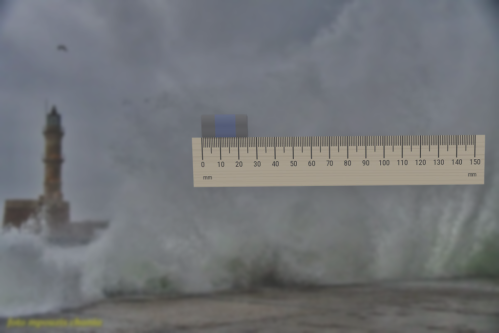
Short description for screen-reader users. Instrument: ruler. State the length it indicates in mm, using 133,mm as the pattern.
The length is 25,mm
